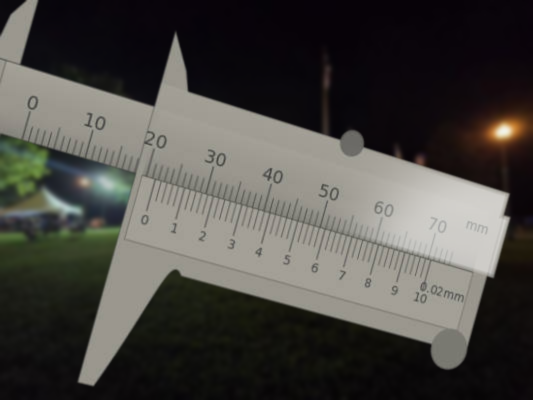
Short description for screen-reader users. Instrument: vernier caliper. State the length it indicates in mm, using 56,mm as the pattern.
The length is 21.5,mm
